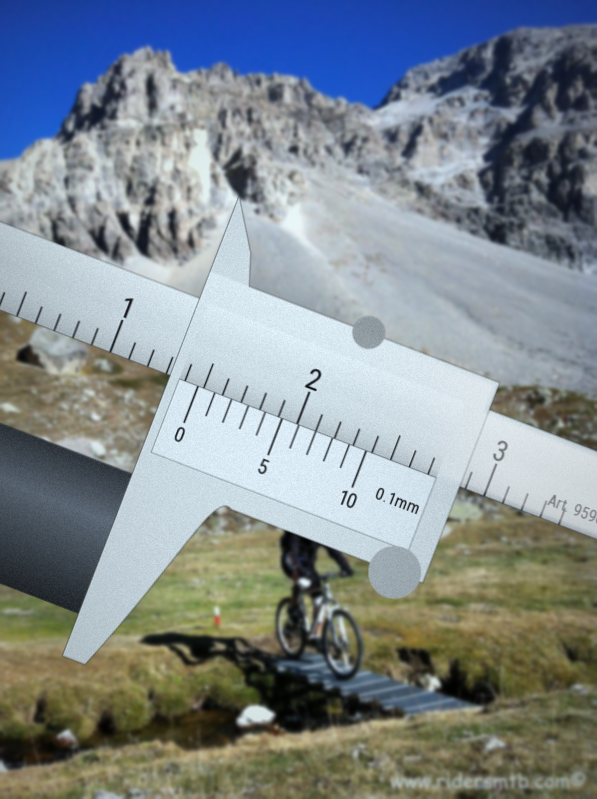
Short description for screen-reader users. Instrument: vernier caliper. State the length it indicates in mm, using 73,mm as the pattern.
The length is 14.7,mm
